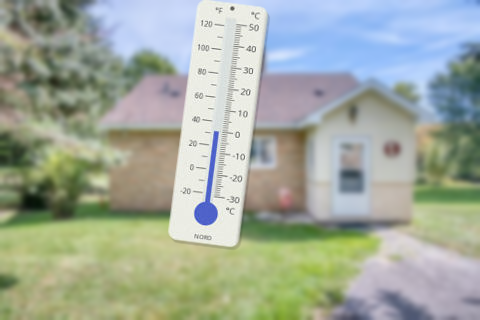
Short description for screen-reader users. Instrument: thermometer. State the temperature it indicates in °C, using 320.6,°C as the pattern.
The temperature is 0,°C
